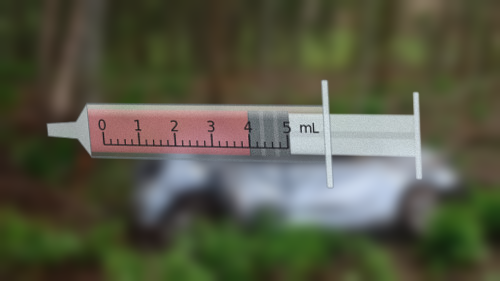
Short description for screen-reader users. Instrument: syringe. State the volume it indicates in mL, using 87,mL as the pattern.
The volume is 4,mL
